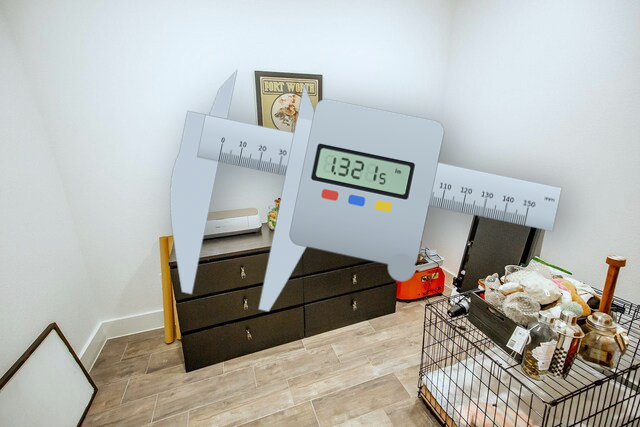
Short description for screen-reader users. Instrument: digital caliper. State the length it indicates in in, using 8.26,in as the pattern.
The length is 1.3215,in
